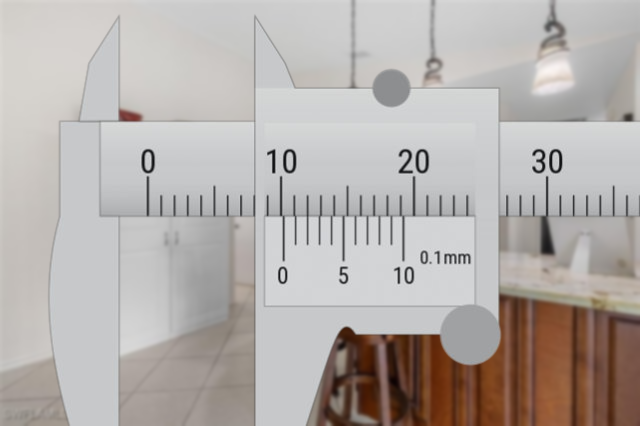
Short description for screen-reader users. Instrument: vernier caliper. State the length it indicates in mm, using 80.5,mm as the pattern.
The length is 10.2,mm
